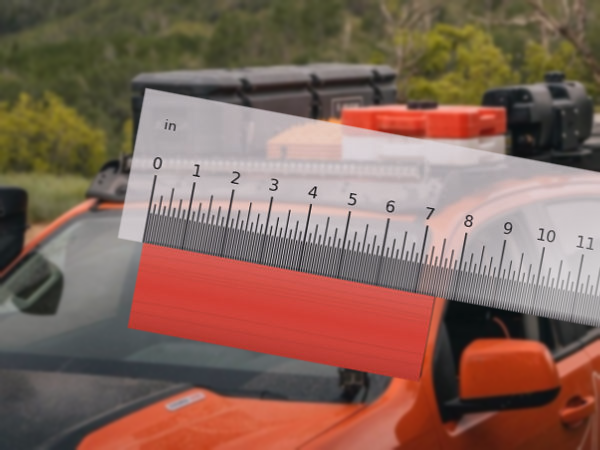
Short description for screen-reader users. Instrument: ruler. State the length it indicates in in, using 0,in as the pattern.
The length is 7.5,in
